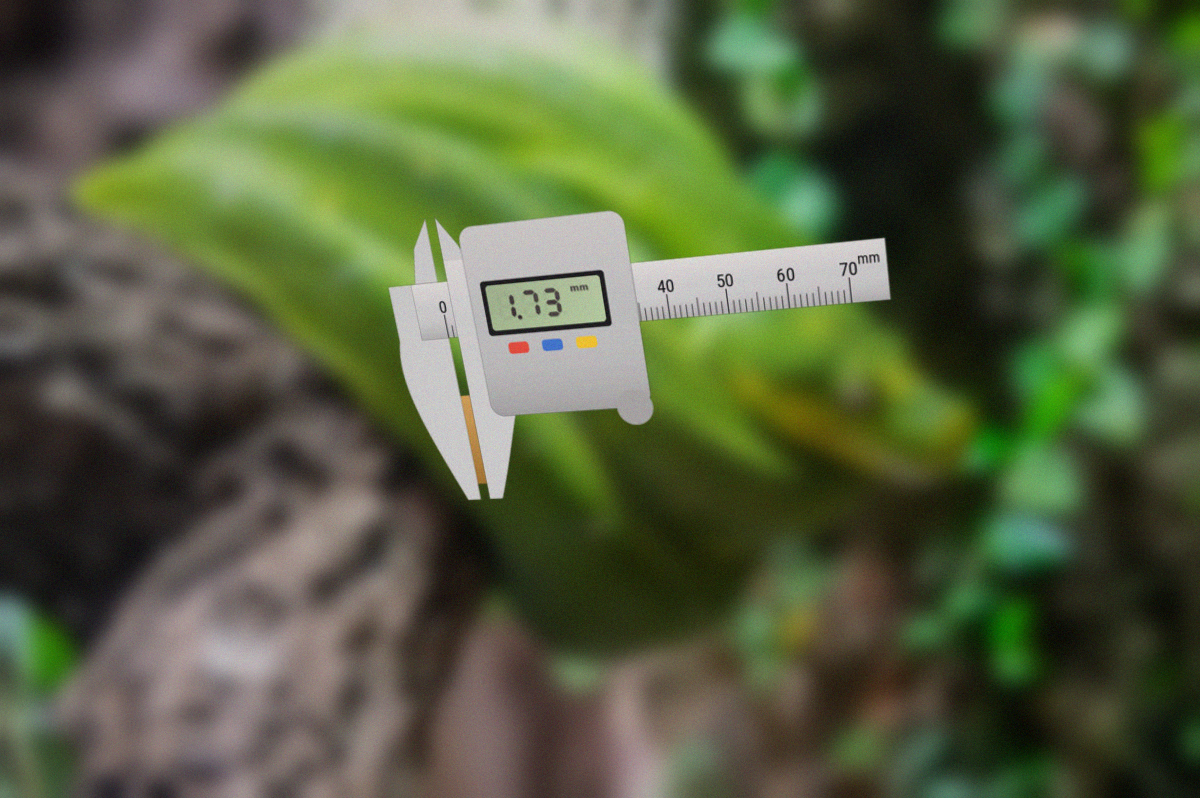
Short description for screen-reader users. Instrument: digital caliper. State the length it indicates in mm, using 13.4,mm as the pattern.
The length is 1.73,mm
